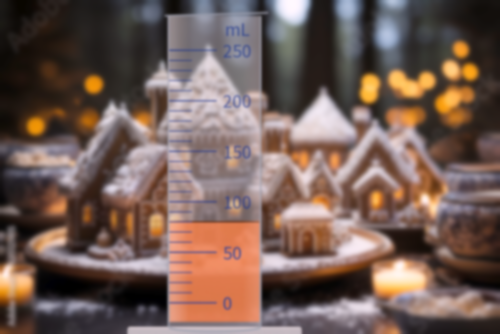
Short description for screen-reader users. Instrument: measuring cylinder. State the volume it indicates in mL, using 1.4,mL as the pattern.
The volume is 80,mL
